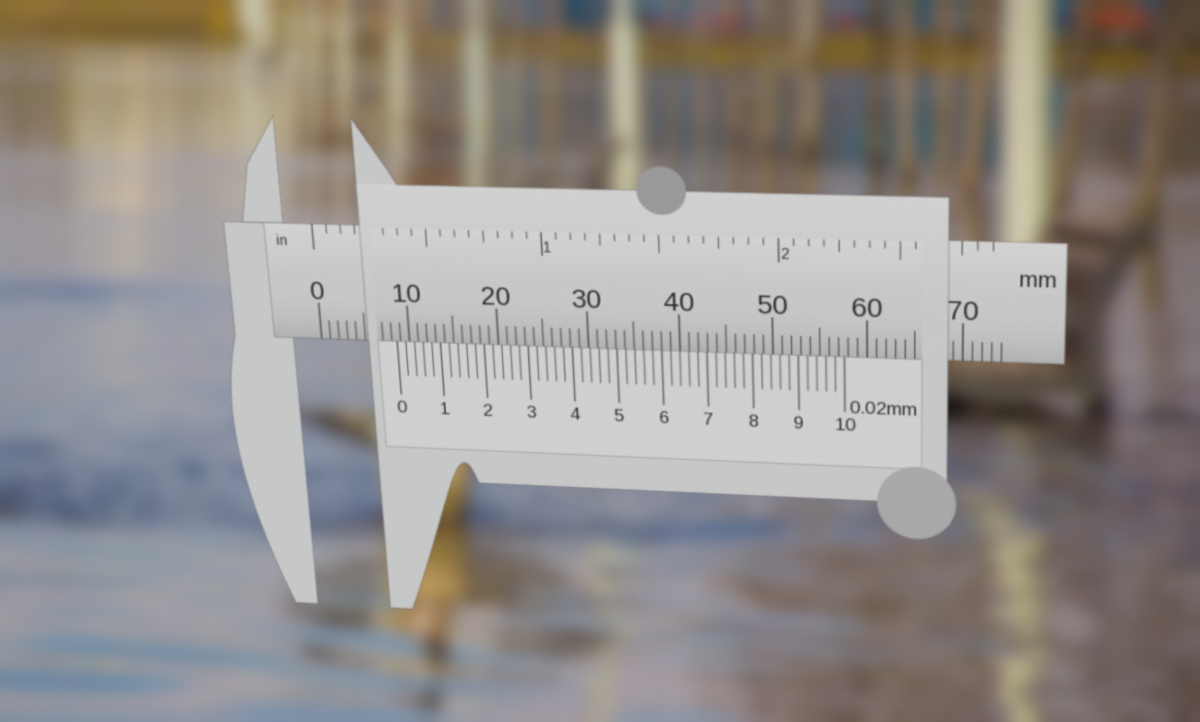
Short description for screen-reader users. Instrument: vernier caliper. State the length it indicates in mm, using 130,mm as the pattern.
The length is 8.6,mm
